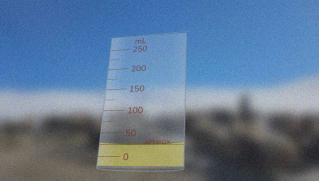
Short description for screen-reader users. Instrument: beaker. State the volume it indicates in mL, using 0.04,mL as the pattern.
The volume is 25,mL
